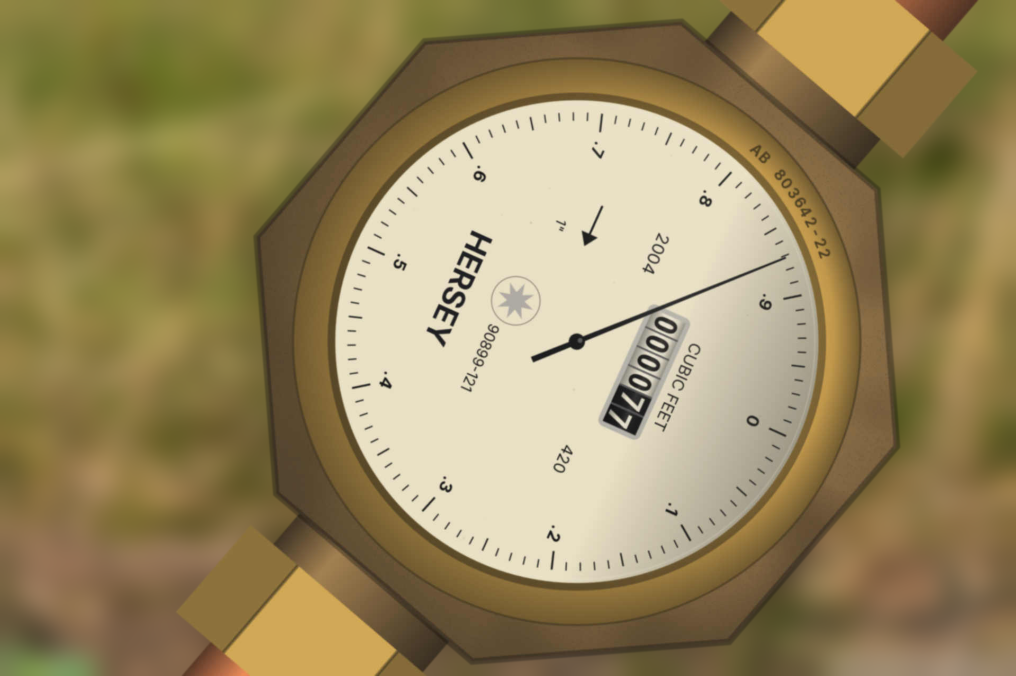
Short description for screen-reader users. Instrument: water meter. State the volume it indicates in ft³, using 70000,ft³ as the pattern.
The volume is 76.87,ft³
